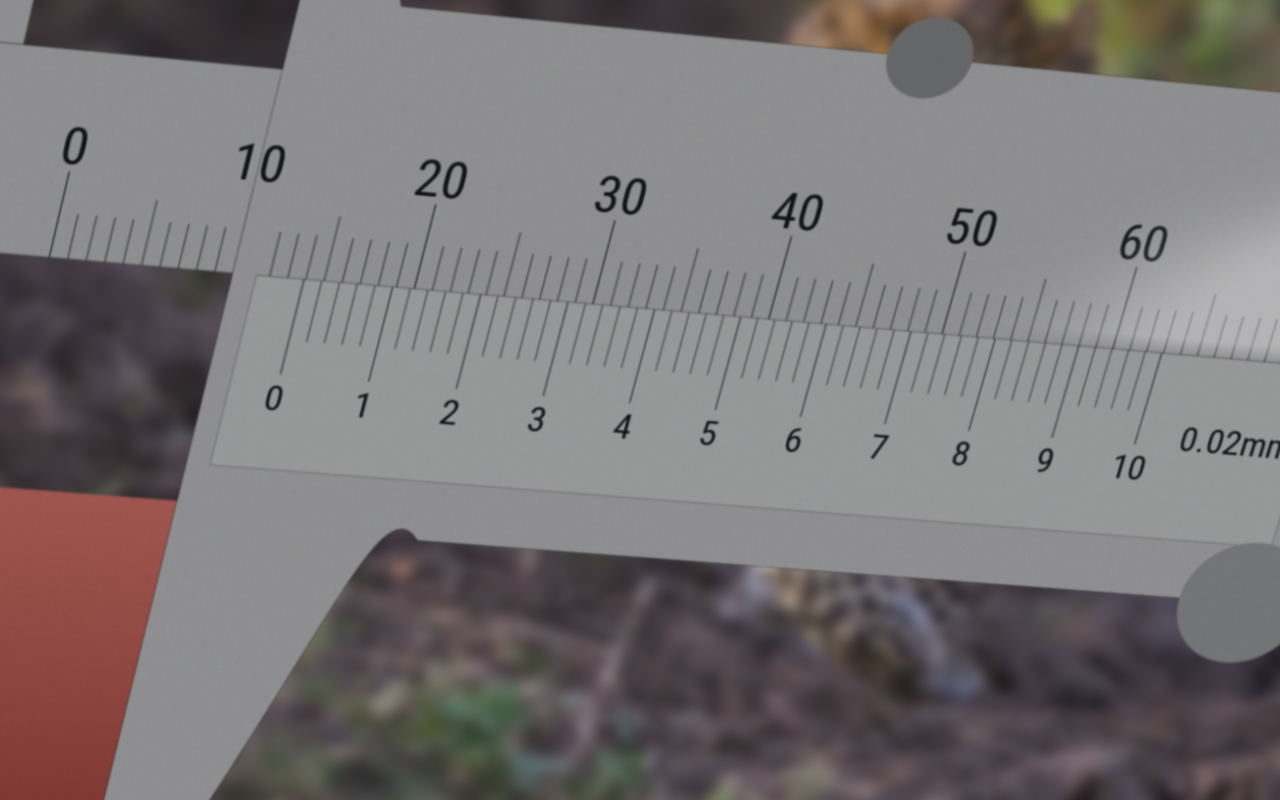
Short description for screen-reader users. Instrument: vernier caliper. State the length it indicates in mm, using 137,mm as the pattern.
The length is 13.9,mm
